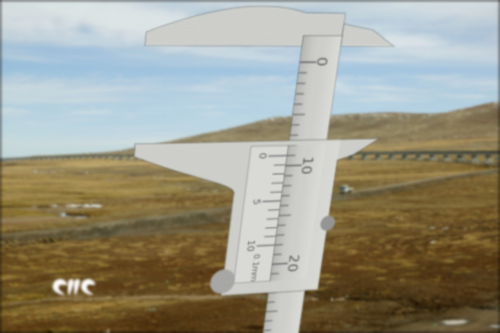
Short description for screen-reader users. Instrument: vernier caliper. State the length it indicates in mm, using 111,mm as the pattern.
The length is 9.0,mm
